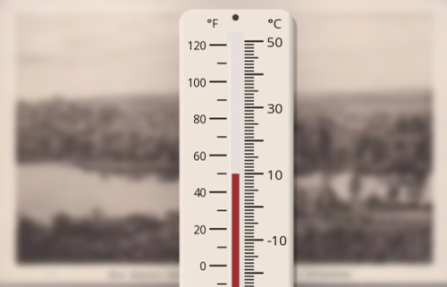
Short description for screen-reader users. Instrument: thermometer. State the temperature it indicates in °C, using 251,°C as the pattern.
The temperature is 10,°C
